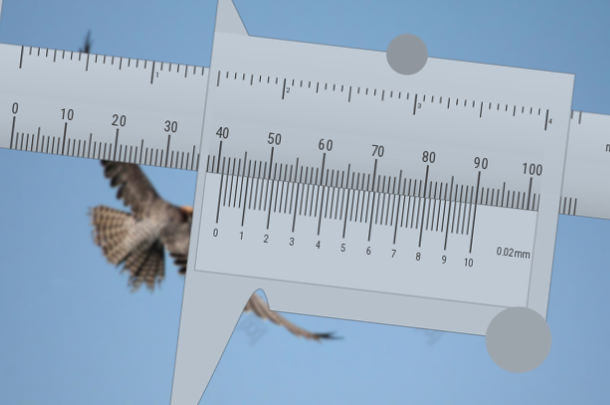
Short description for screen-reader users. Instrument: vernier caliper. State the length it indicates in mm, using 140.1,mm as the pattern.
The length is 41.0,mm
